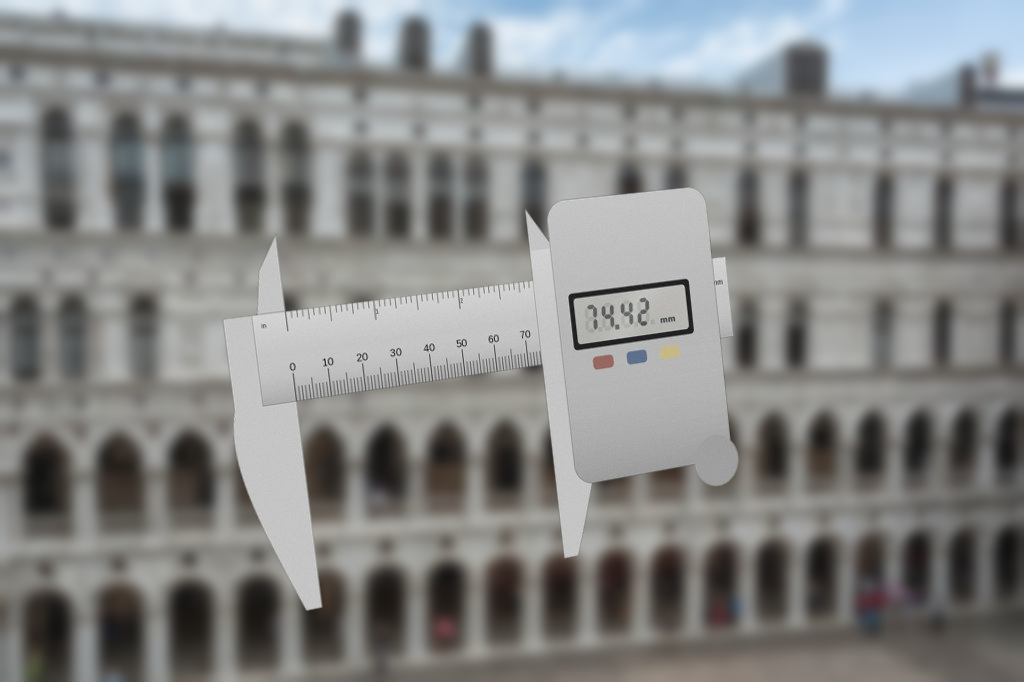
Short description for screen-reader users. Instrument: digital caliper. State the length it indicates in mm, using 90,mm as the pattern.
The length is 74.42,mm
